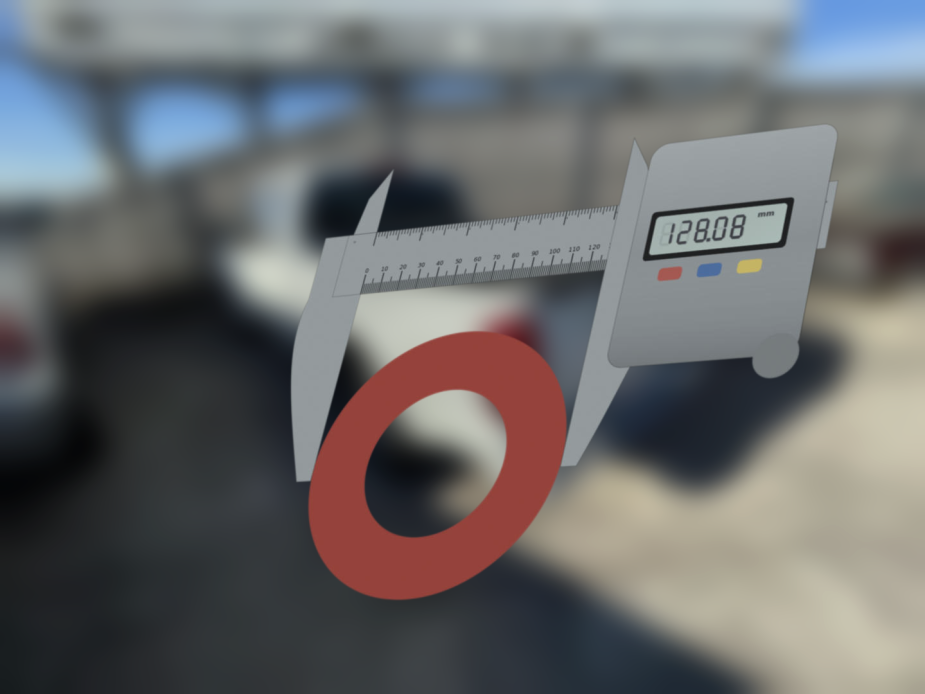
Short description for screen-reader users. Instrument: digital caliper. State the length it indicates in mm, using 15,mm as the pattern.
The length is 128.08,mm
